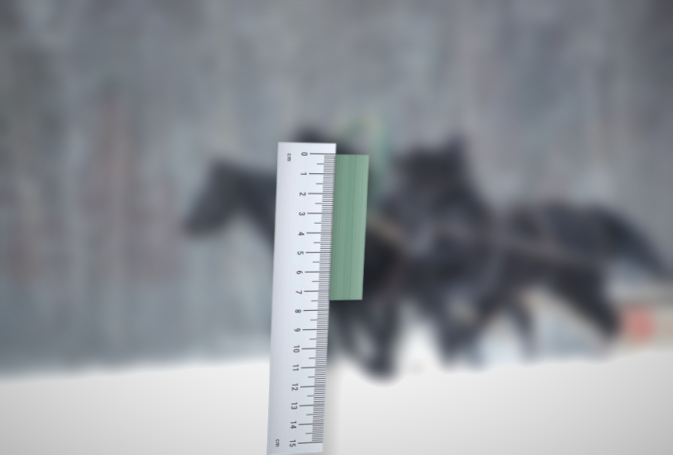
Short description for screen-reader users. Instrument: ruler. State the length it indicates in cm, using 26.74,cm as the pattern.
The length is 7.5,cm
